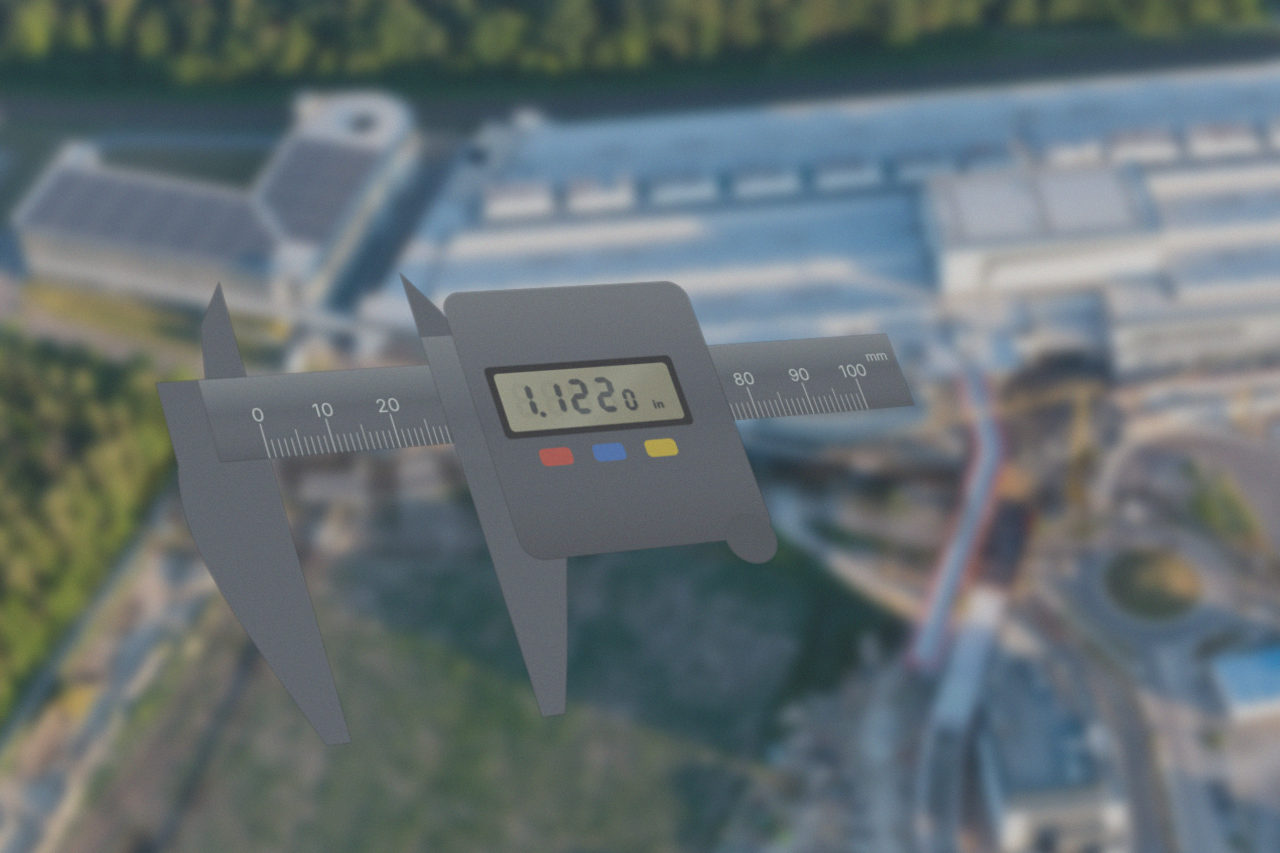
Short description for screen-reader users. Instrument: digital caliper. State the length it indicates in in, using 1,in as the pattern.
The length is 1.1220,in
